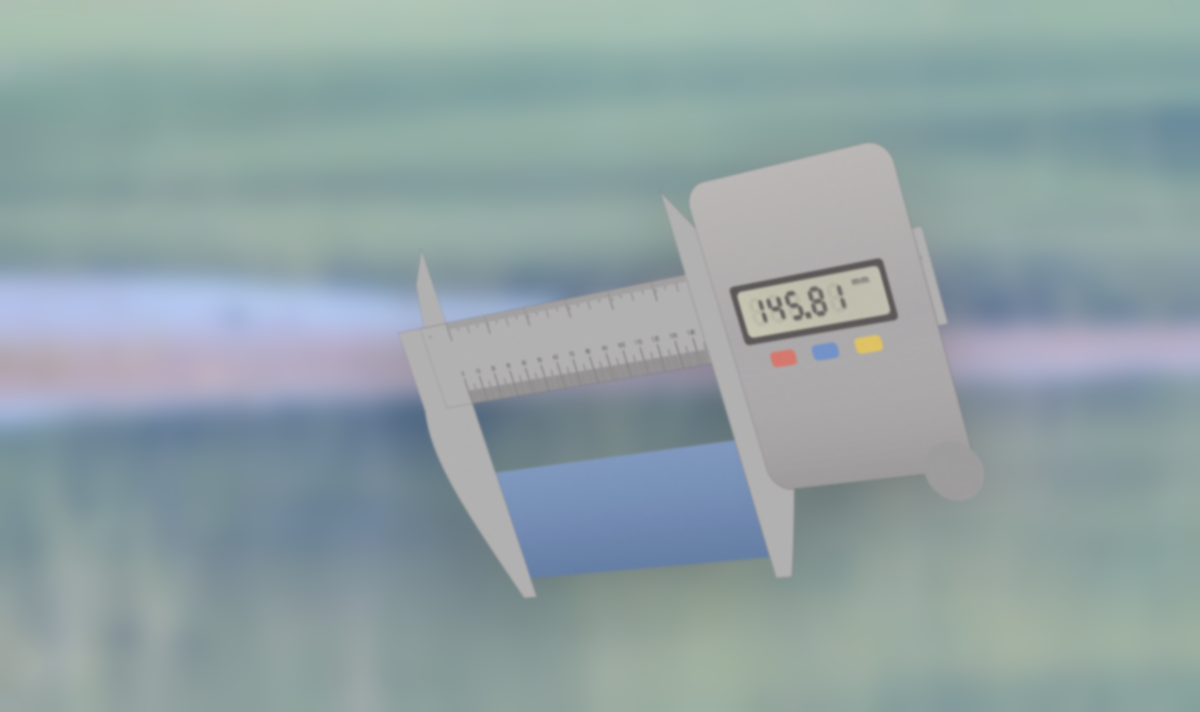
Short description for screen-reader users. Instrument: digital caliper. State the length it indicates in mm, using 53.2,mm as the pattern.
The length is 145.81,mm
